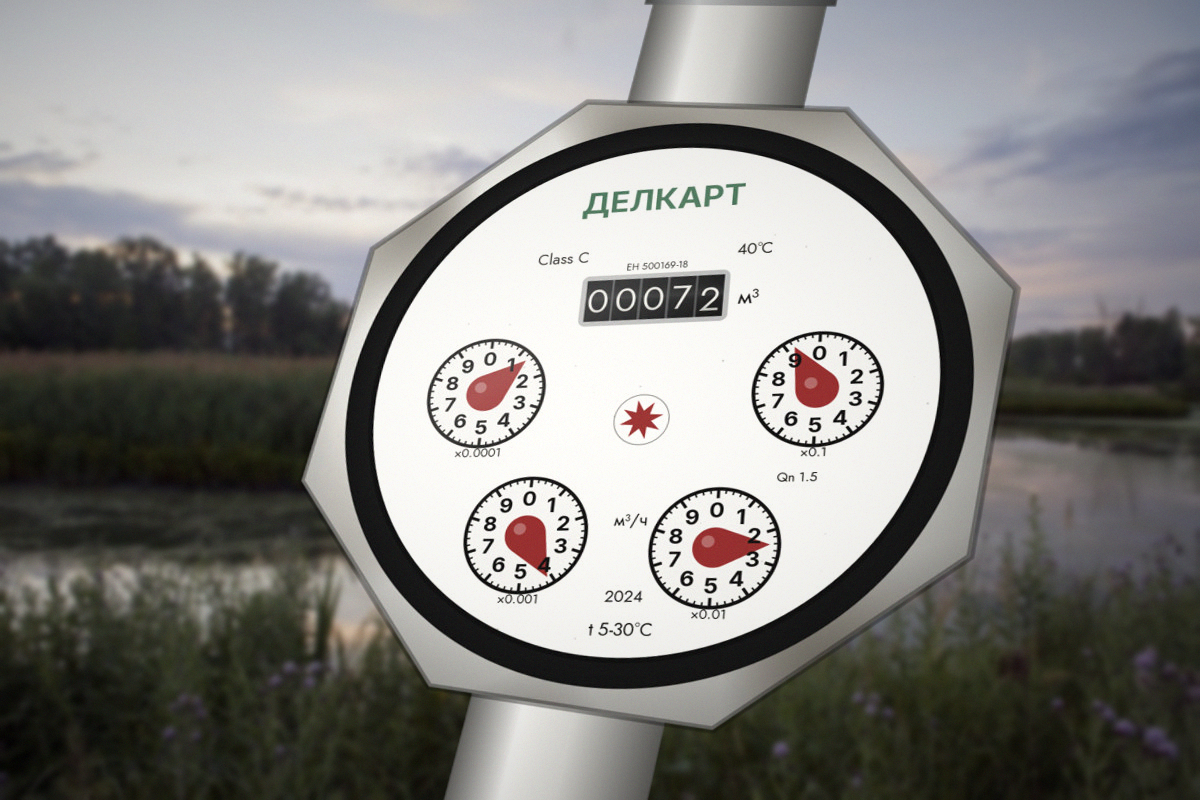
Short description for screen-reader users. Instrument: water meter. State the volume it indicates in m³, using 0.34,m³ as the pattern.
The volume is 71.9241,m³
